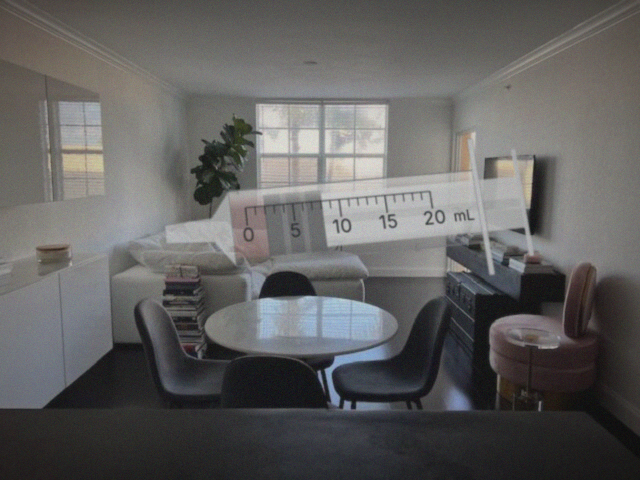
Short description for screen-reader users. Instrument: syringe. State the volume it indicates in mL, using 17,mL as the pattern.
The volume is 2,mL
